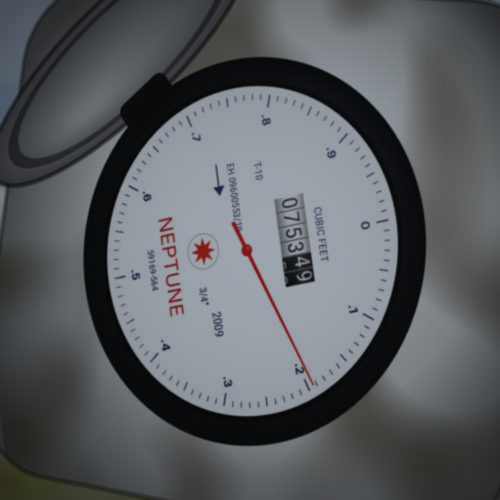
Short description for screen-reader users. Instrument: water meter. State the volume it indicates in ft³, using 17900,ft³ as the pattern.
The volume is 75349.19,ft³
